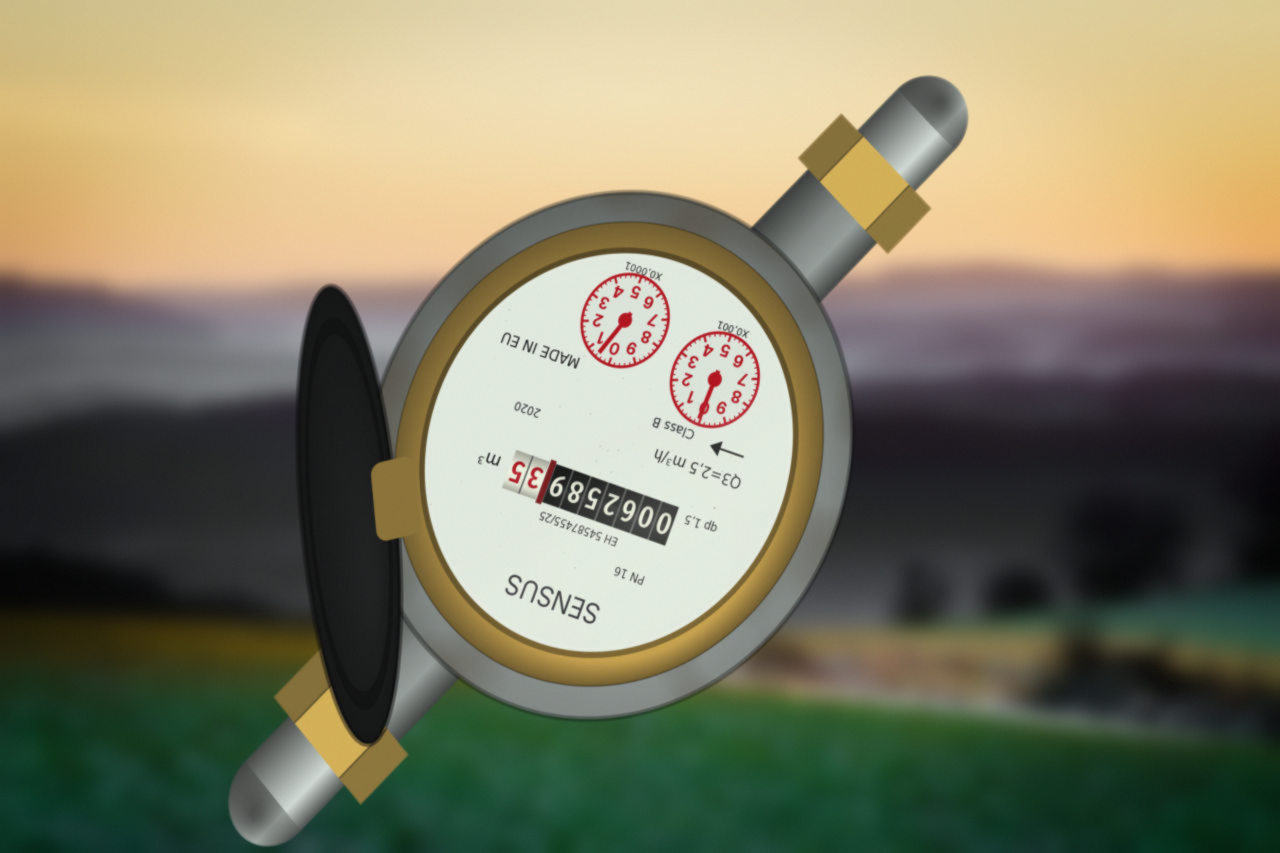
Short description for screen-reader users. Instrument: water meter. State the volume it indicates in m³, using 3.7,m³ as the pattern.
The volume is 62589.3500,m³
